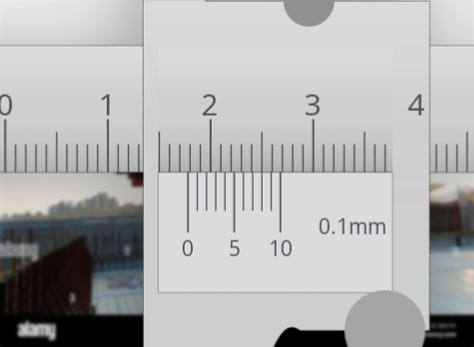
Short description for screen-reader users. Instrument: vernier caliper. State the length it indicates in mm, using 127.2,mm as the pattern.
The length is 17.8,mm
